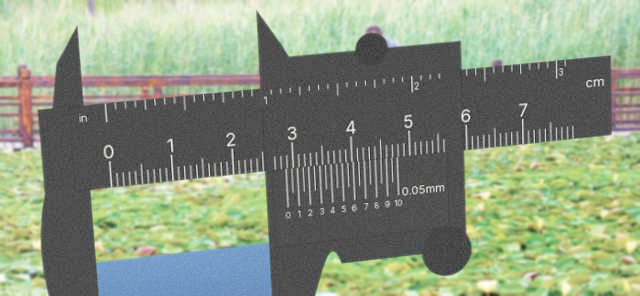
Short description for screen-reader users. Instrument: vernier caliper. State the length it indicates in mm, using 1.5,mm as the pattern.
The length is 28.8,mm
